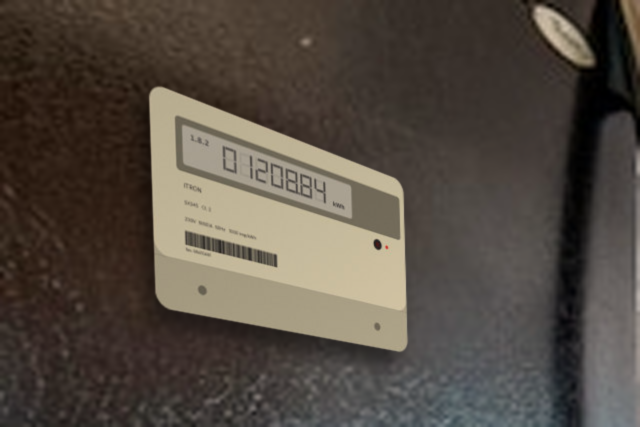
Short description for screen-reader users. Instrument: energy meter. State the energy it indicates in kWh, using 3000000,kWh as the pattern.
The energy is 1208.84,kWh
